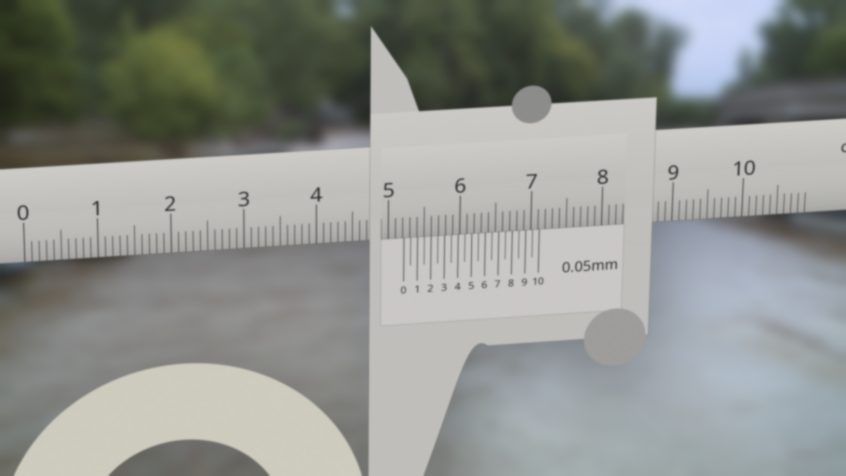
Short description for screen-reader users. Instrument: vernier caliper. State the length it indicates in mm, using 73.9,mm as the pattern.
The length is 52.2,mm
